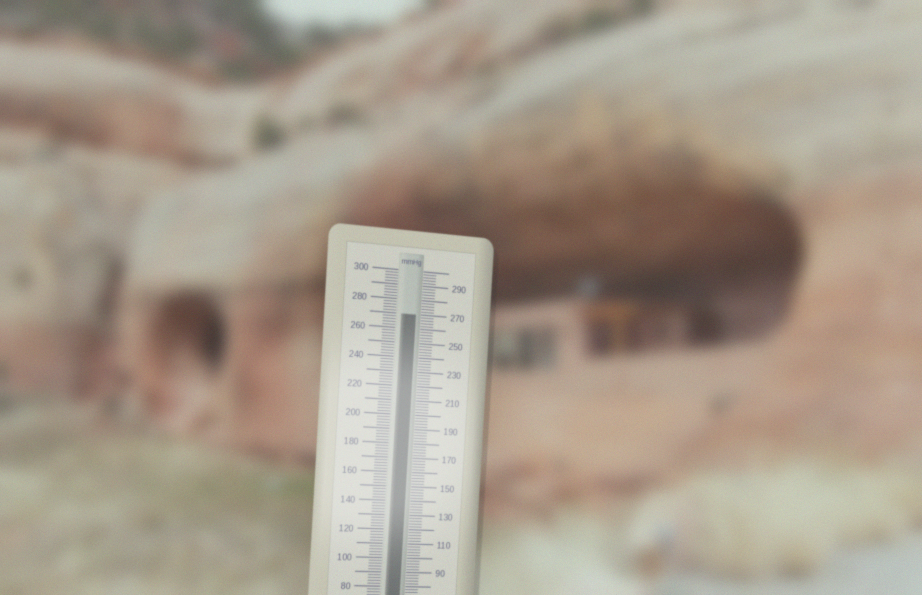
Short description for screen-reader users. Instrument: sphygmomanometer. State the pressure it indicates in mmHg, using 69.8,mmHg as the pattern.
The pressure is 270,mmHg
